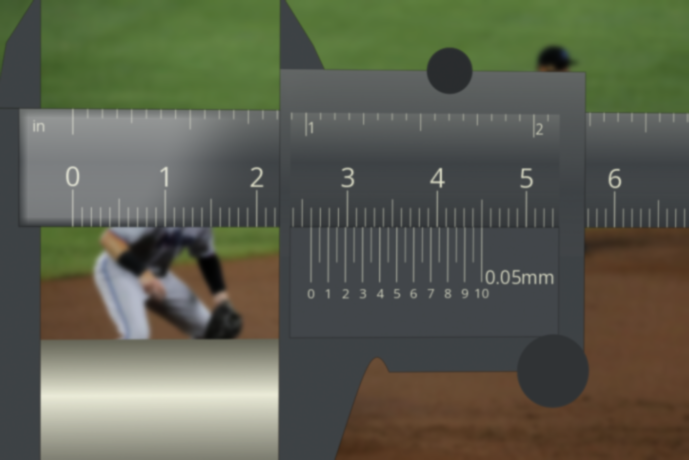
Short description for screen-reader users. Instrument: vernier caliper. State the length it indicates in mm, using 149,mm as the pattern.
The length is 26.0,mm
